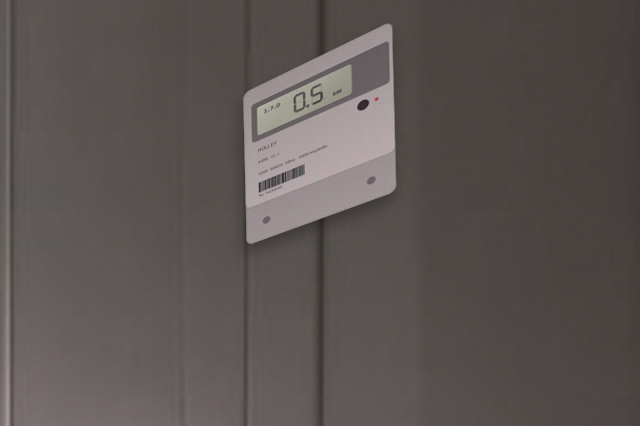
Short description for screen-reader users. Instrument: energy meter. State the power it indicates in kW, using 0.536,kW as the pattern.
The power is 0.5,kW
